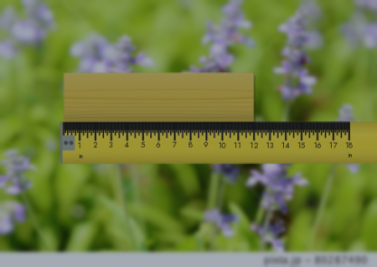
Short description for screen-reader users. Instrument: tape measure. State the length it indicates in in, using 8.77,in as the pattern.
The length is 12,in
